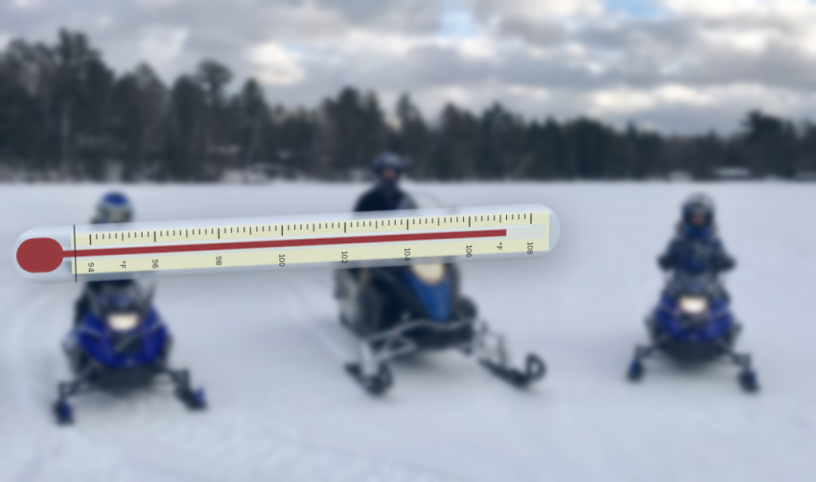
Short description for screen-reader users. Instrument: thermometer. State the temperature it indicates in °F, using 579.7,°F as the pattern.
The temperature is 107.2,°F
